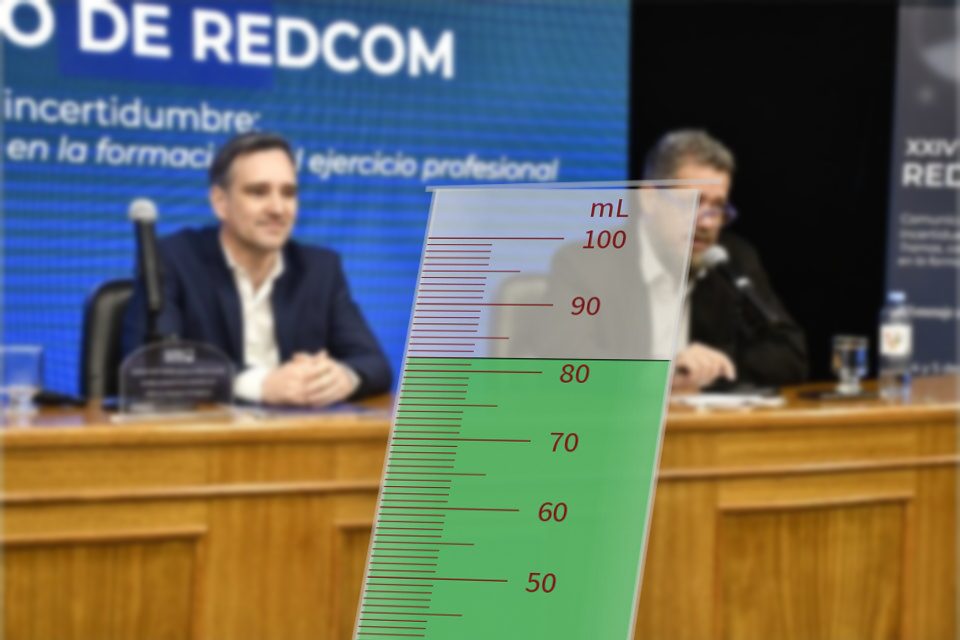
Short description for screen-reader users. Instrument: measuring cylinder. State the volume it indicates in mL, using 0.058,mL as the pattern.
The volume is 82,mL
